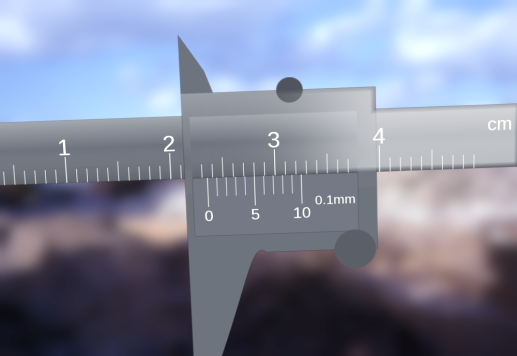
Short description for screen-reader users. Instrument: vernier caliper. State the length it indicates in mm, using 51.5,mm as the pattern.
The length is 23.5,mm
